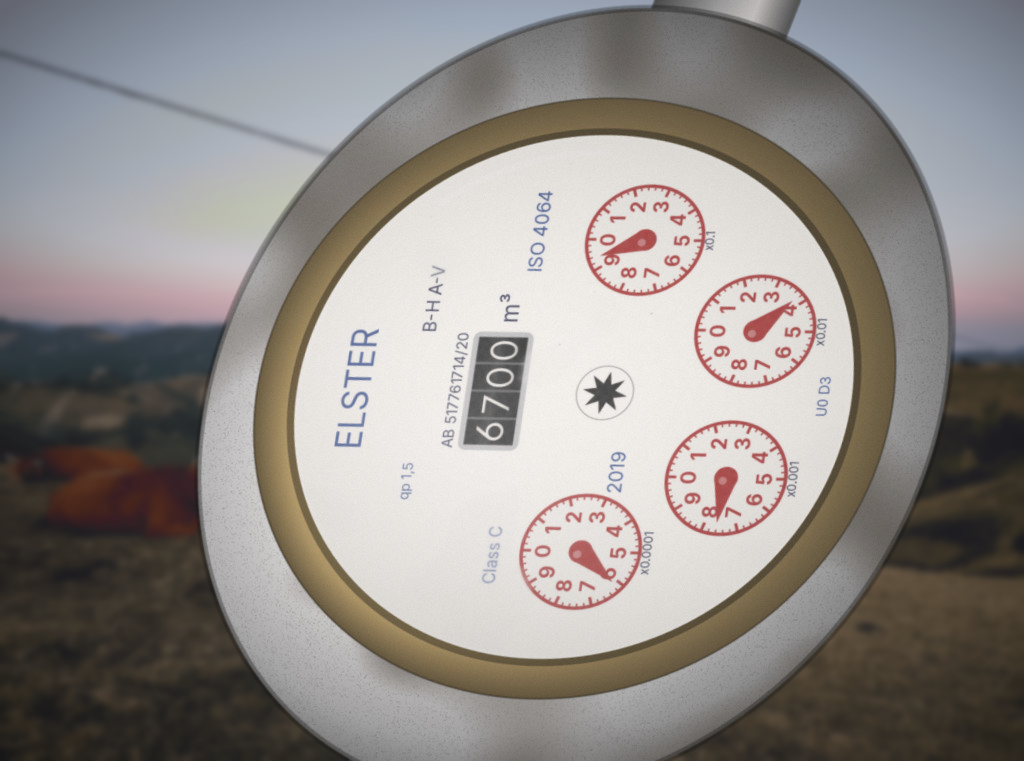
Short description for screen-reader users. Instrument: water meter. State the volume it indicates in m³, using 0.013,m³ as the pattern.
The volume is 6699.9376,m³
